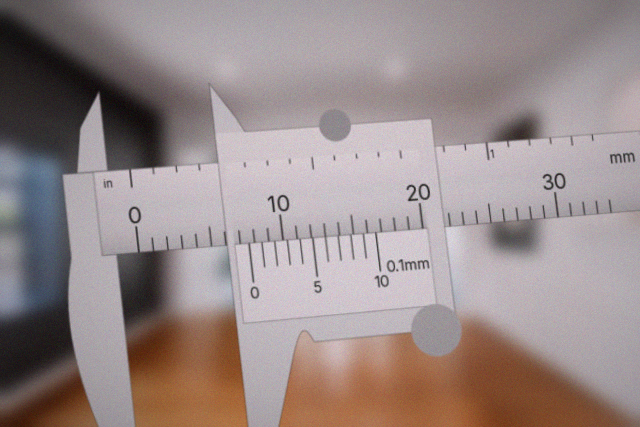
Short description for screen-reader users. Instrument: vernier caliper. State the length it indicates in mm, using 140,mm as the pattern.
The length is 7.6,mm
